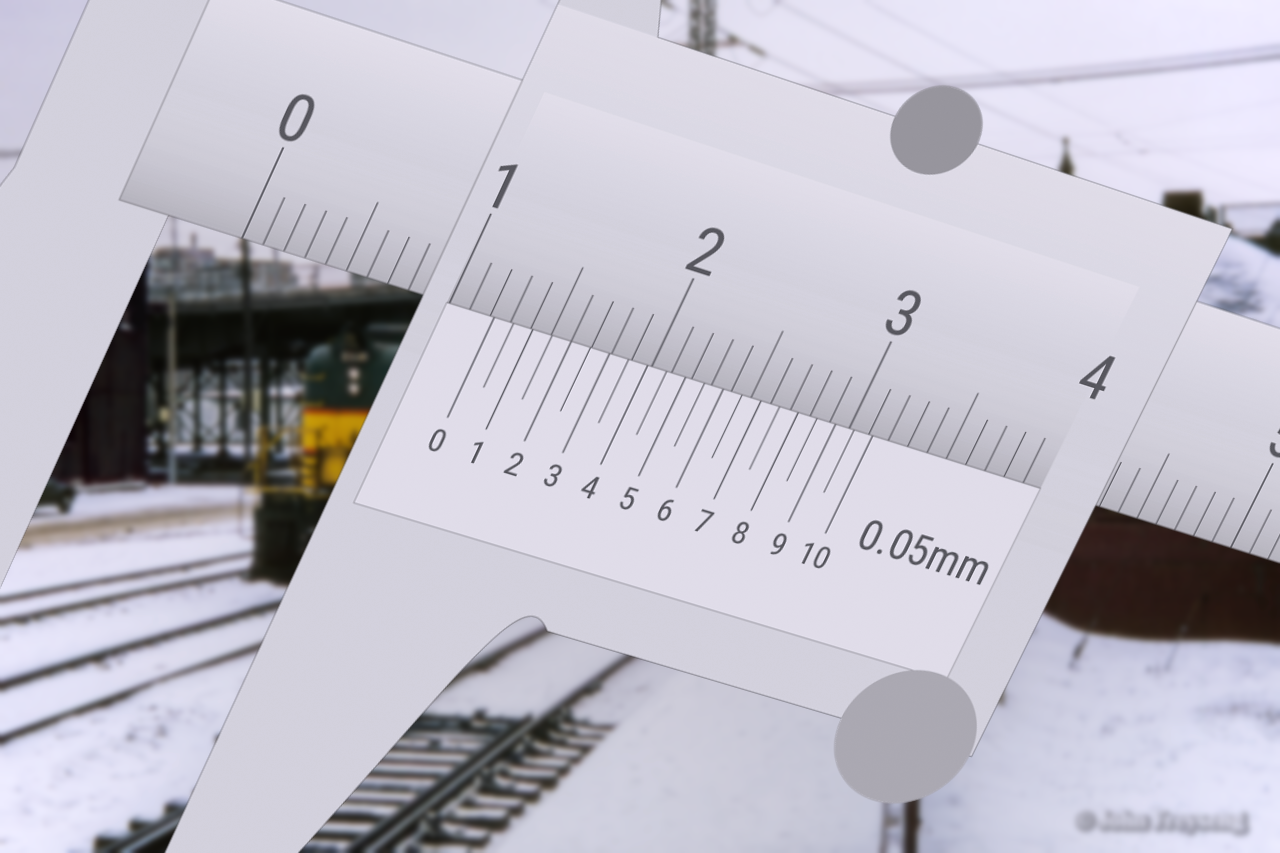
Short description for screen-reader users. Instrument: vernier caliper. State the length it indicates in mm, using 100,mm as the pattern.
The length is 12.2,mm
